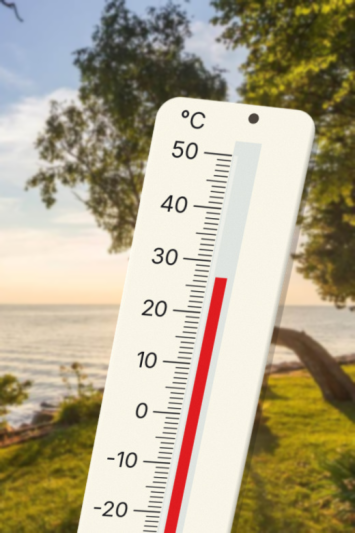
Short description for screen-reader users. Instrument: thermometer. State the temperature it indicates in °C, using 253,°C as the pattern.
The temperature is 27,°C
